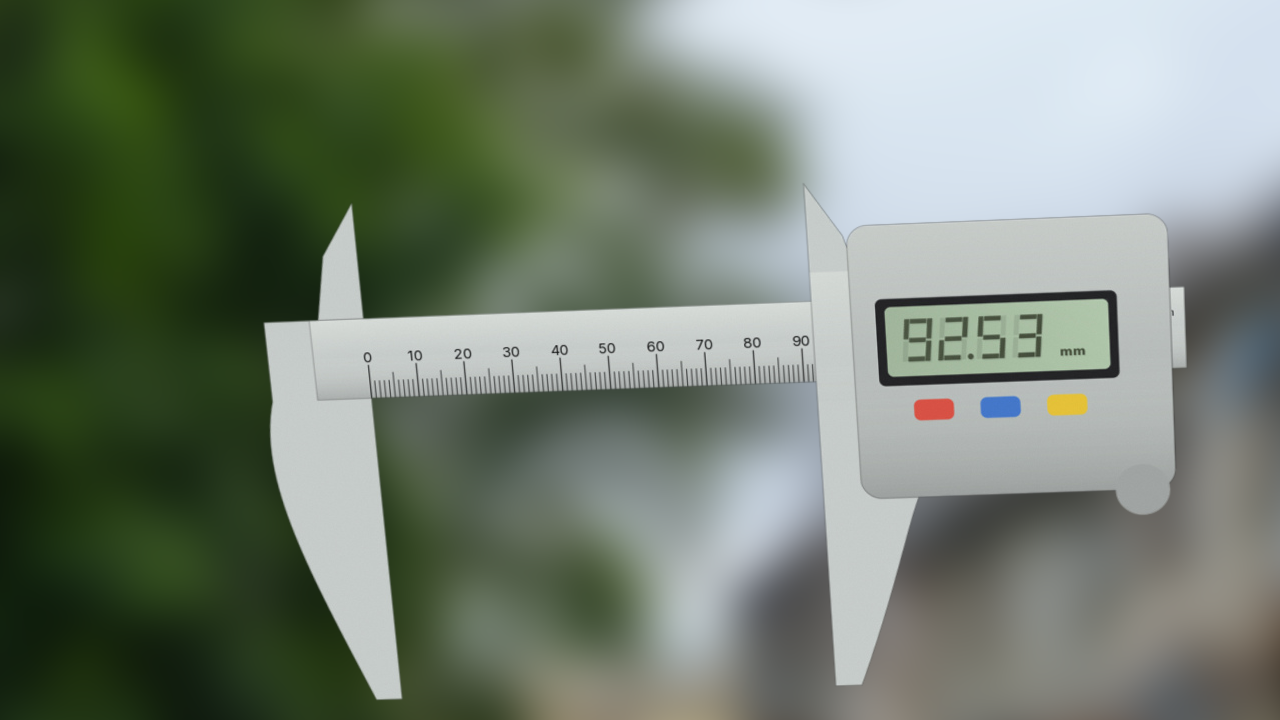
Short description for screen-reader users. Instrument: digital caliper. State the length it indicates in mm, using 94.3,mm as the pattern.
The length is 92.53,mm
